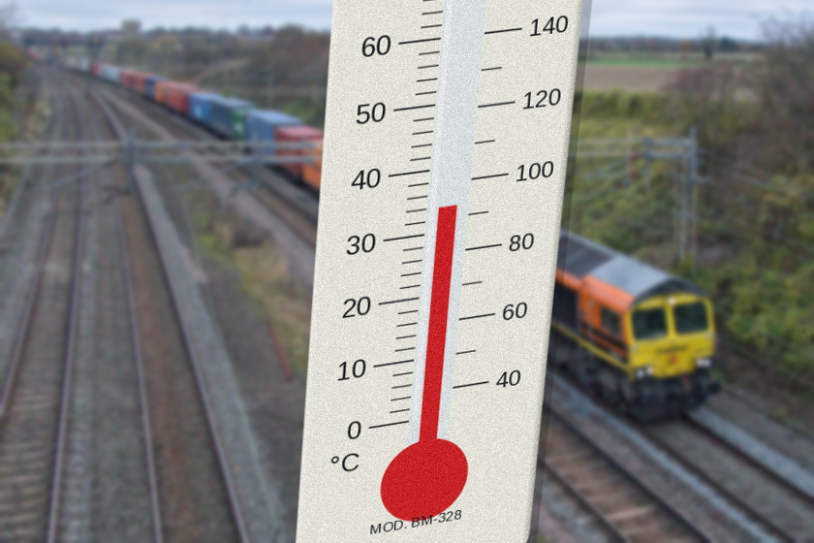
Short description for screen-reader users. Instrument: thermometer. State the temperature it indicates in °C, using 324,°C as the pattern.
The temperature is 34,°C
